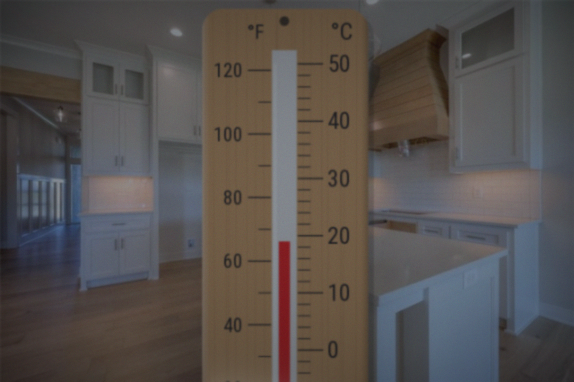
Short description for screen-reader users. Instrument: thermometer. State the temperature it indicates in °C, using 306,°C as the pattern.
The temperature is 19,°C
